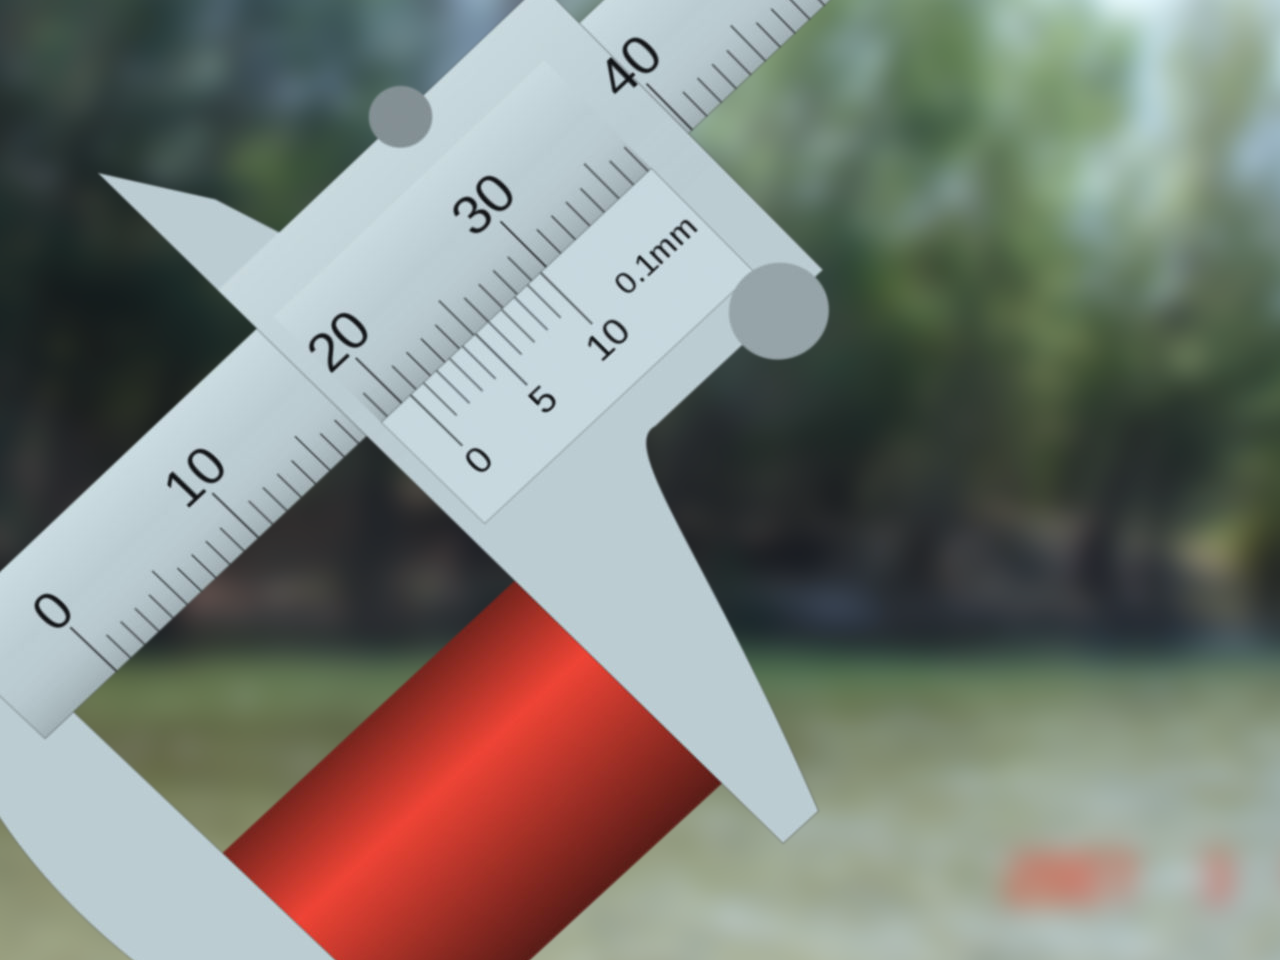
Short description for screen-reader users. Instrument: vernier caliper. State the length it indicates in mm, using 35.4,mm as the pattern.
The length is 20.6,mm
